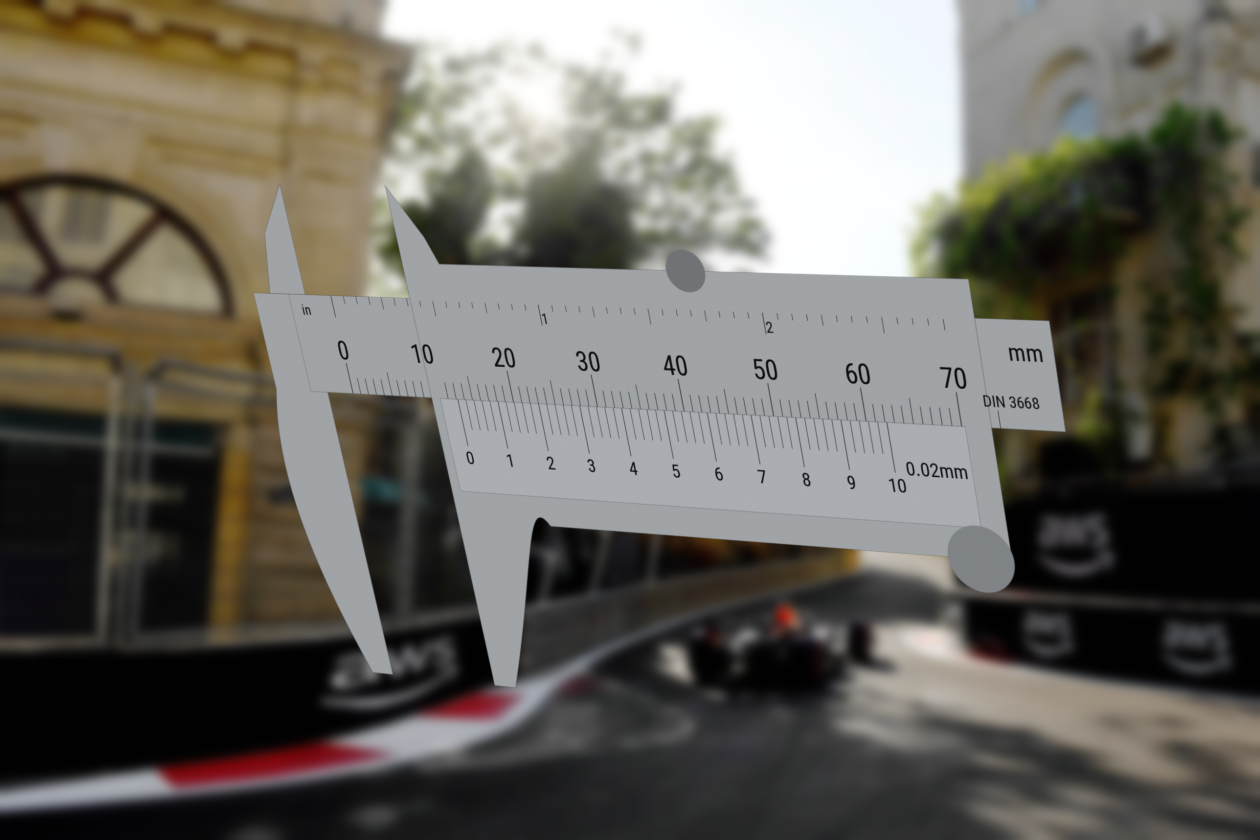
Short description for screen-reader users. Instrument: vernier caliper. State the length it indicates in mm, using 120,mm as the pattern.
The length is 13.2,mm
